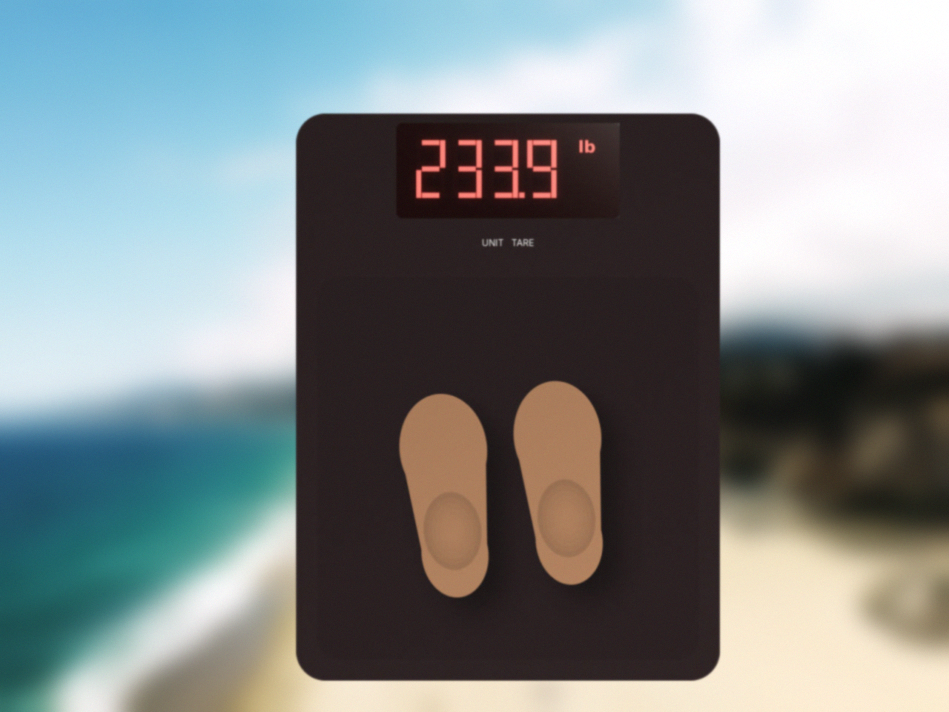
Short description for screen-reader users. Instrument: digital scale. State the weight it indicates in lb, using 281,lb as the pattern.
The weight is 233.9,lb
